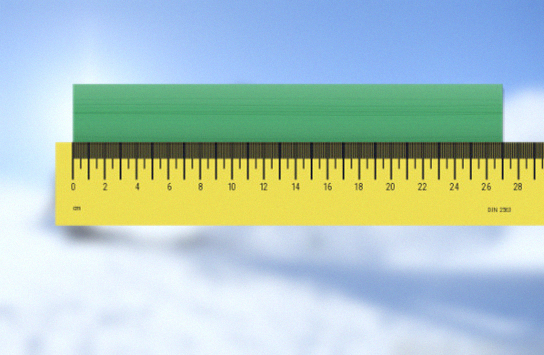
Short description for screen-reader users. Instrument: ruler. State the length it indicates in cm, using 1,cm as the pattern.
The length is 27,cm
